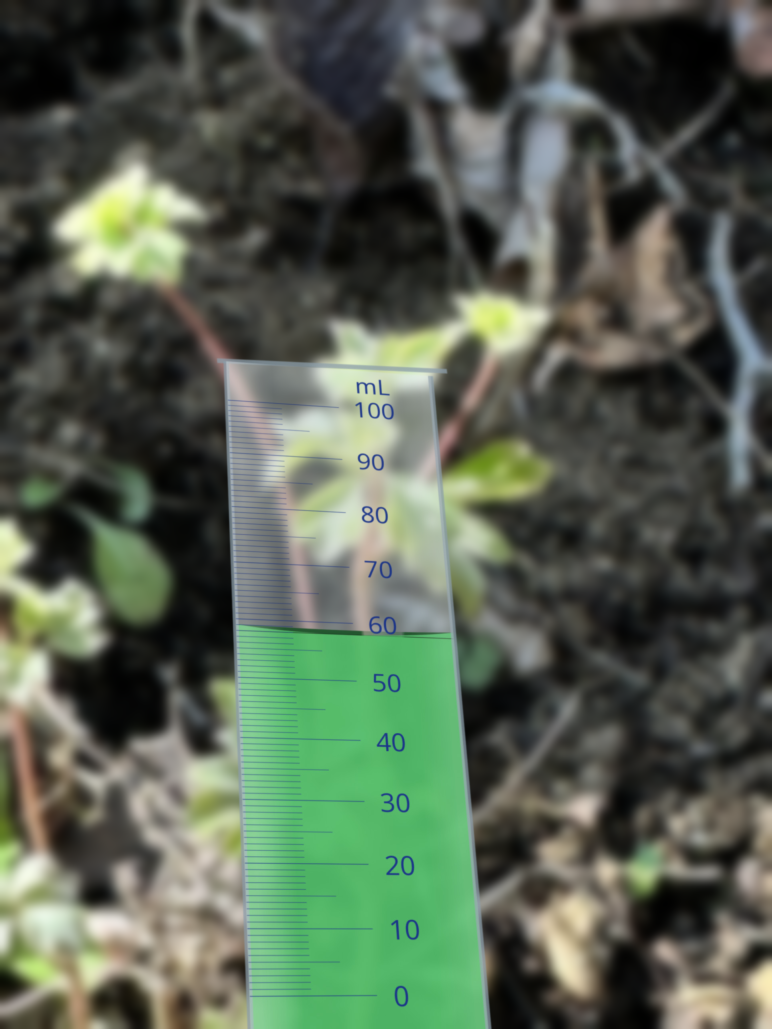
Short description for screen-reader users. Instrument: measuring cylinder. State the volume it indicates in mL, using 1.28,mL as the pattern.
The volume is 58,mL
